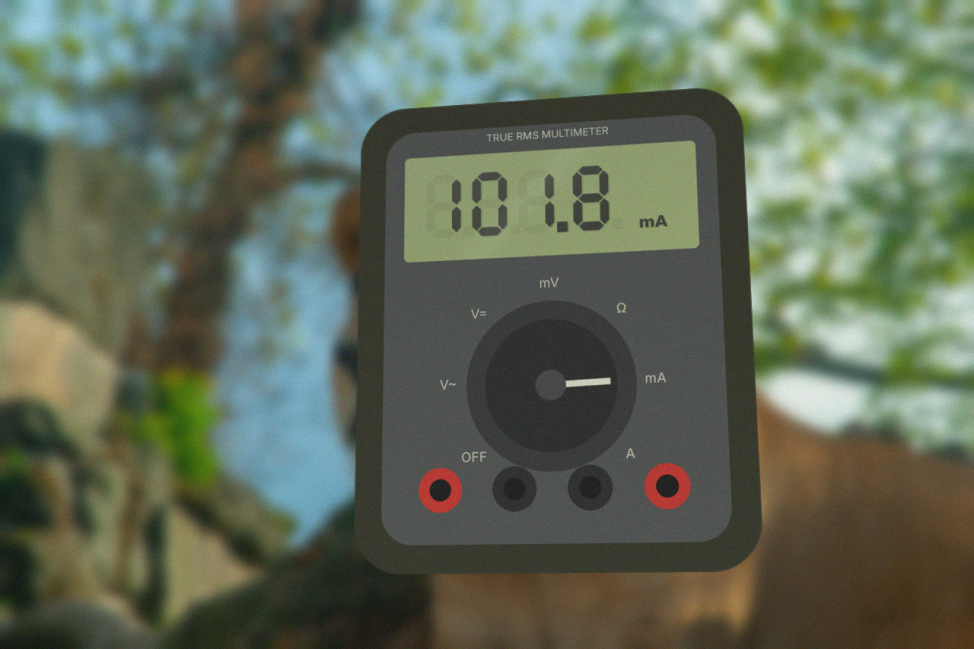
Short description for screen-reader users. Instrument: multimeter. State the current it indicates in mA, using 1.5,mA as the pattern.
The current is 101.8,mA
